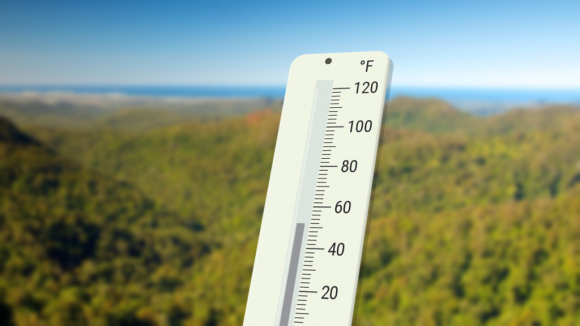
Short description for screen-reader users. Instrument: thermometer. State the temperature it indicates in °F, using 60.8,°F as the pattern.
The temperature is 52,°F
